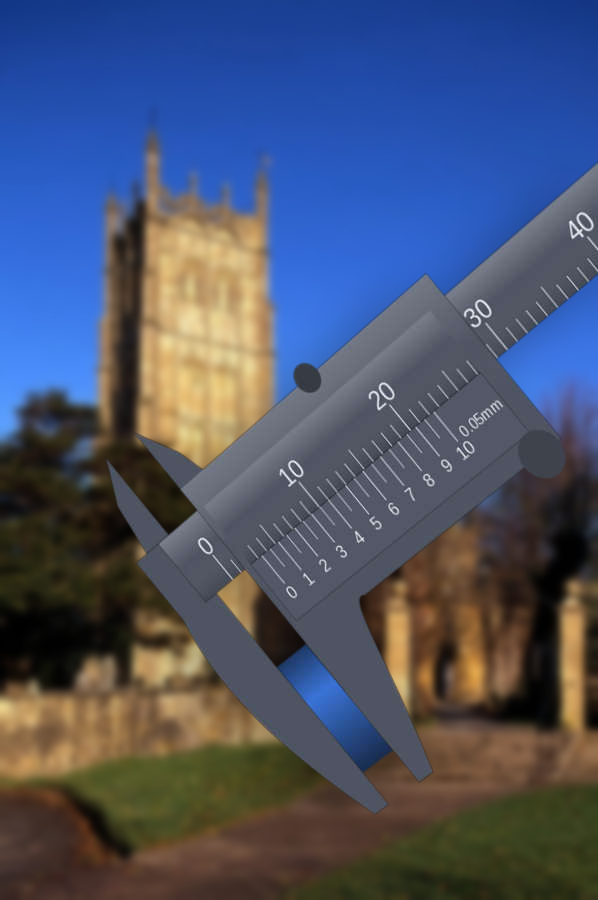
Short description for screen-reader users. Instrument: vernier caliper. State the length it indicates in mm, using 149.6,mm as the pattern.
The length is 3.4,mm
